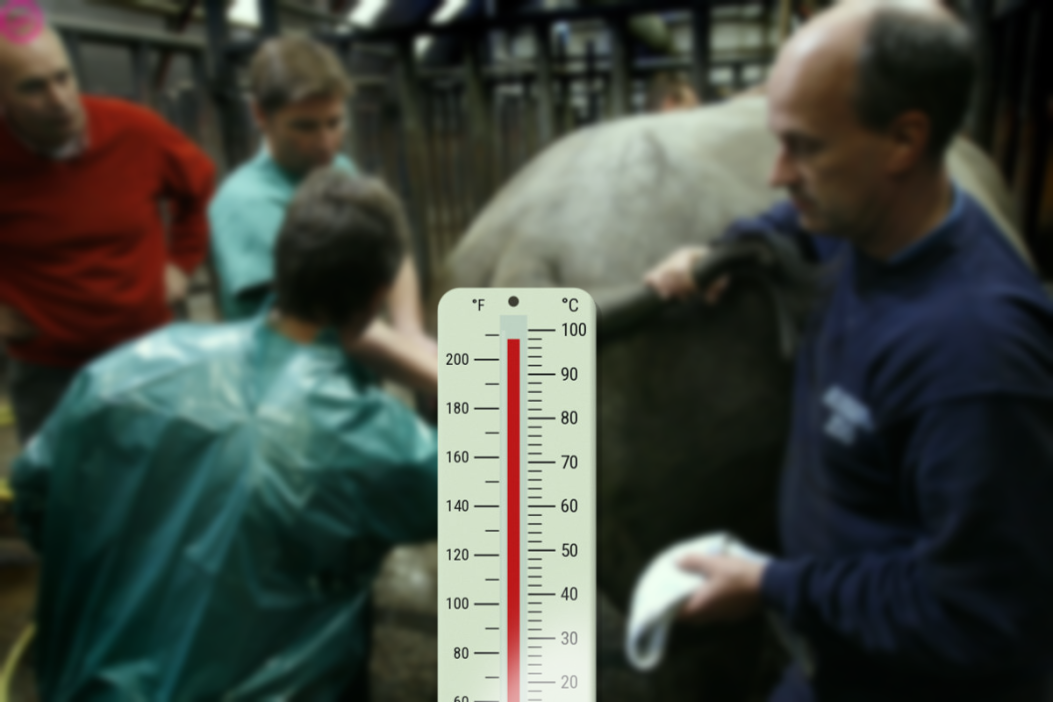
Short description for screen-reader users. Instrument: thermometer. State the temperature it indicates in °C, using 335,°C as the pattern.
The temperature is 98,°C
